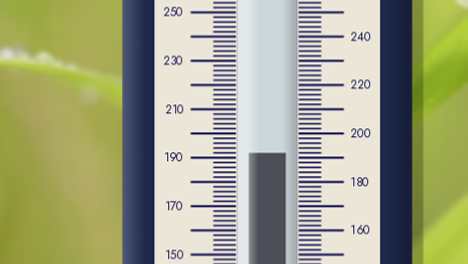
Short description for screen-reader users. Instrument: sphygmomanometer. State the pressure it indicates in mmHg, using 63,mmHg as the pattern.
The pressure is 192,mmHg
